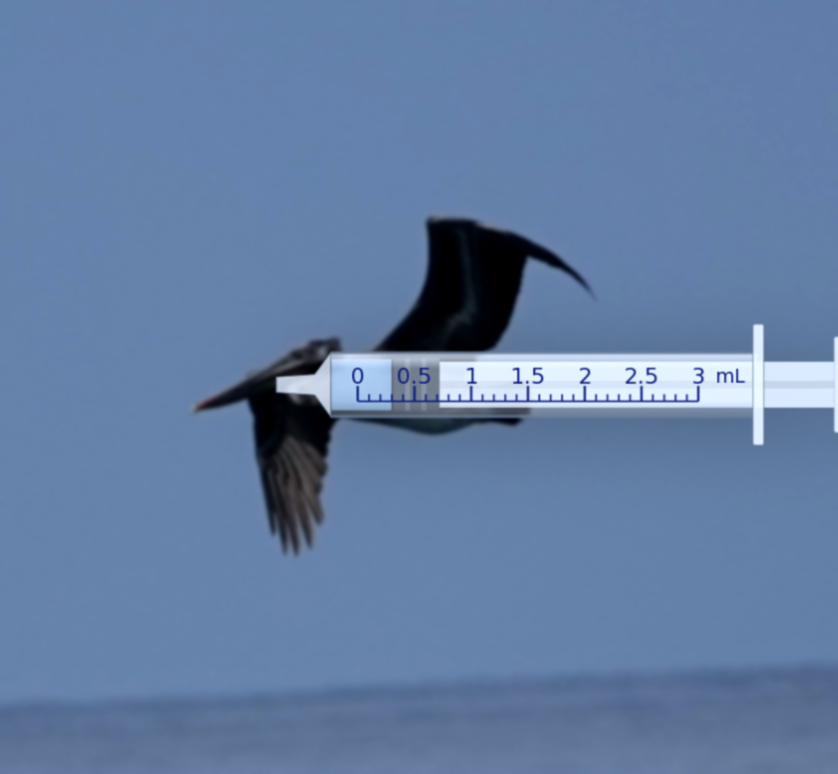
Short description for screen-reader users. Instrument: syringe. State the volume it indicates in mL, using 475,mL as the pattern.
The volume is 0.3,mL
